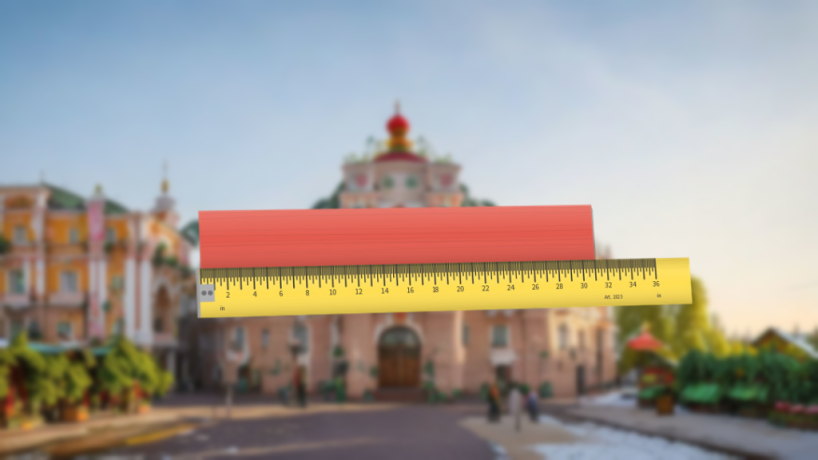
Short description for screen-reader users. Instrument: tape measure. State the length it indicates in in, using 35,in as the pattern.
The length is 31,in
